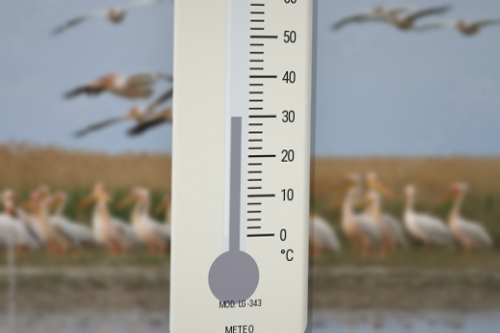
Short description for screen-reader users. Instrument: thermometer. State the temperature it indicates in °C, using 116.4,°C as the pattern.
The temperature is 30,°C
